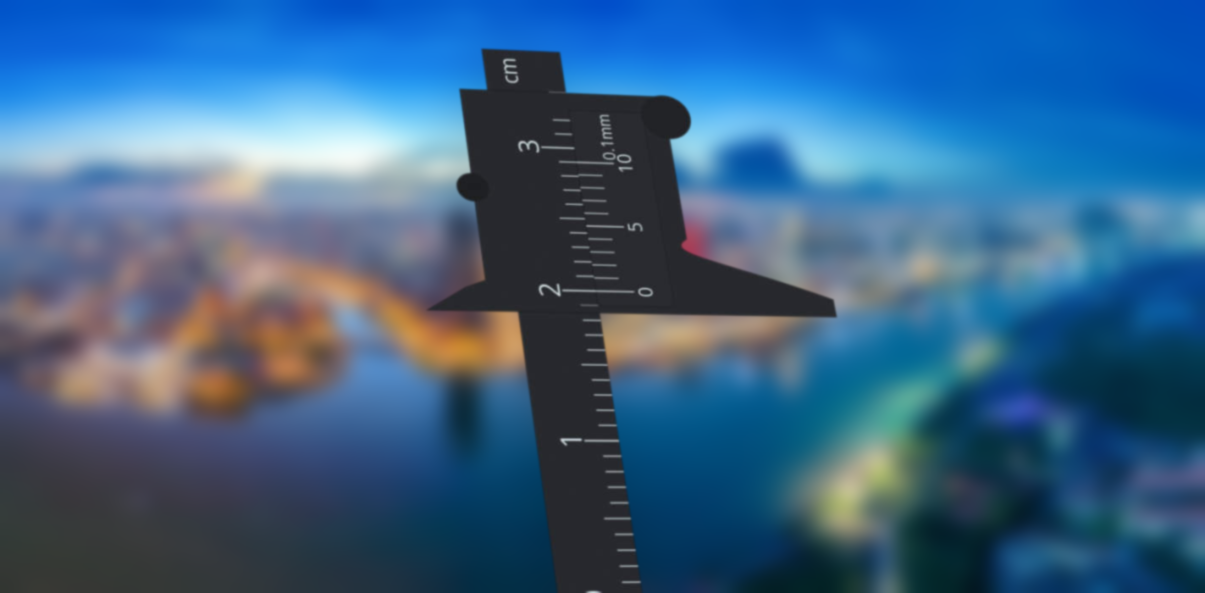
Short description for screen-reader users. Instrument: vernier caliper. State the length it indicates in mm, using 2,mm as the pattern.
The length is 20.0,mm
